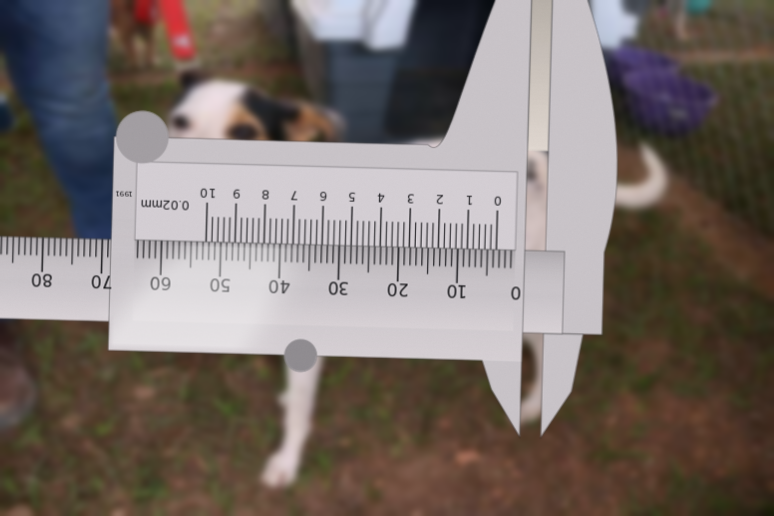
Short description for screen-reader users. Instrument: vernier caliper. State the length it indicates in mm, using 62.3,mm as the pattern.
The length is 3.5,mm
